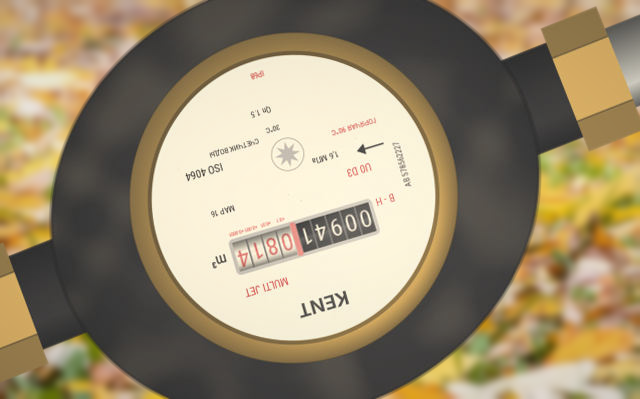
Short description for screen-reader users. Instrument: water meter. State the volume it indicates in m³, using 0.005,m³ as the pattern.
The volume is 941.0814,m³
